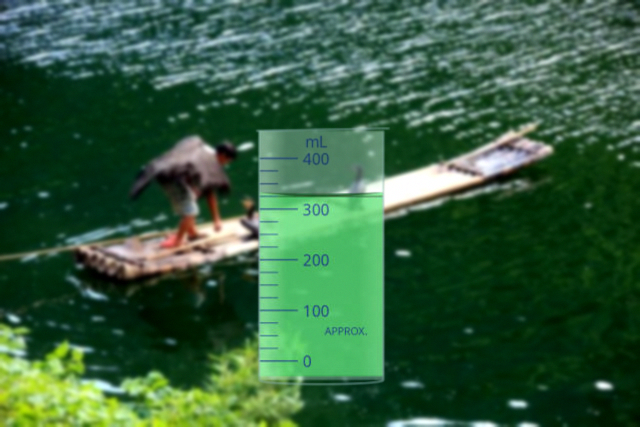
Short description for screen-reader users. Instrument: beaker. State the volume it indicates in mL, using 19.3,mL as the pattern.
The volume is 325,mL
